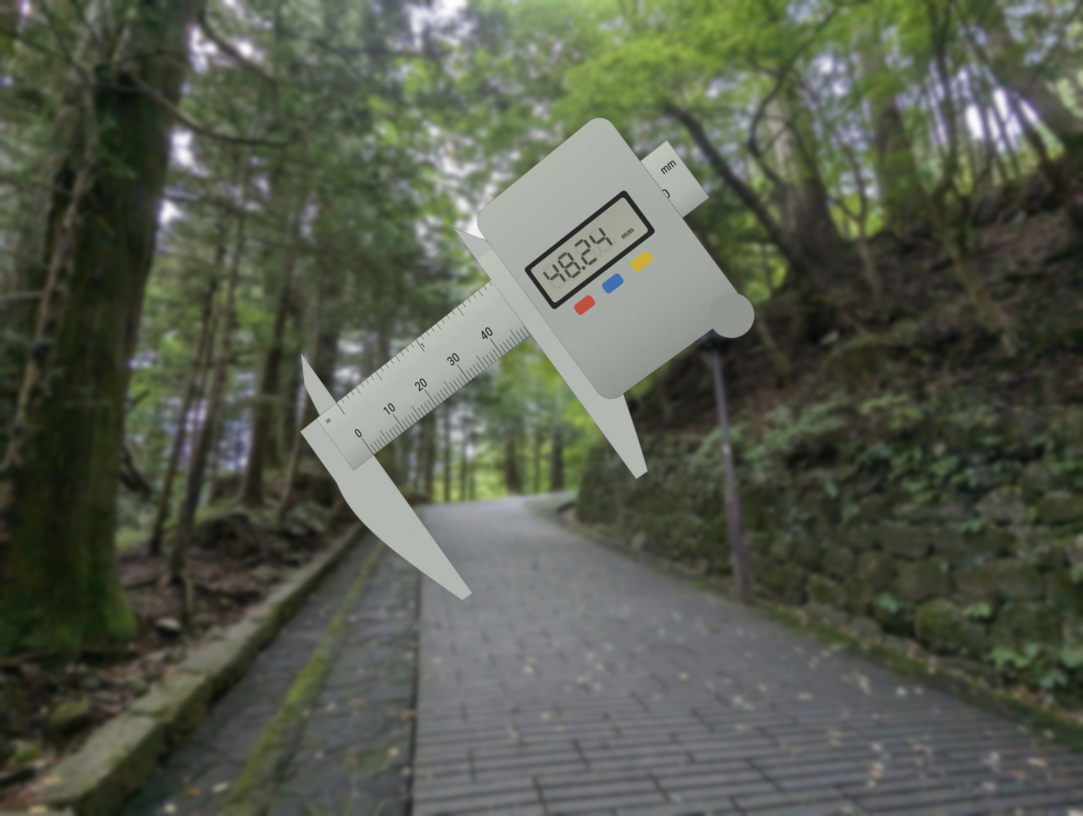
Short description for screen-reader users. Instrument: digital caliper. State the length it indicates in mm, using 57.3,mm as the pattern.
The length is 48.24,mm
